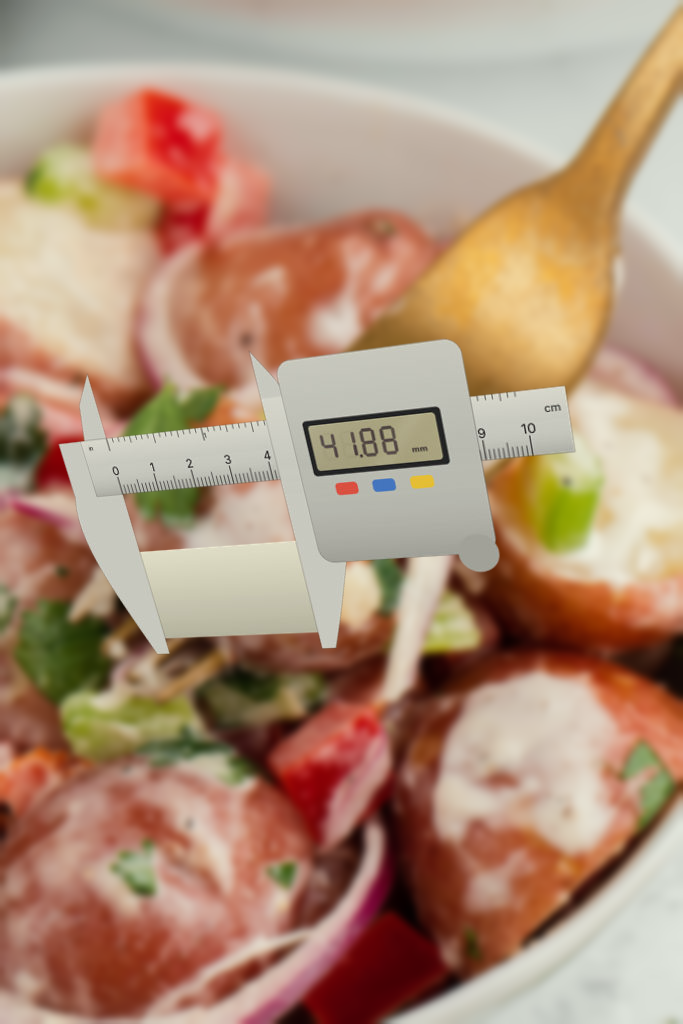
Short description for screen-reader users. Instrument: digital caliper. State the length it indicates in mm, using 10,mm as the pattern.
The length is 41.88,mm
